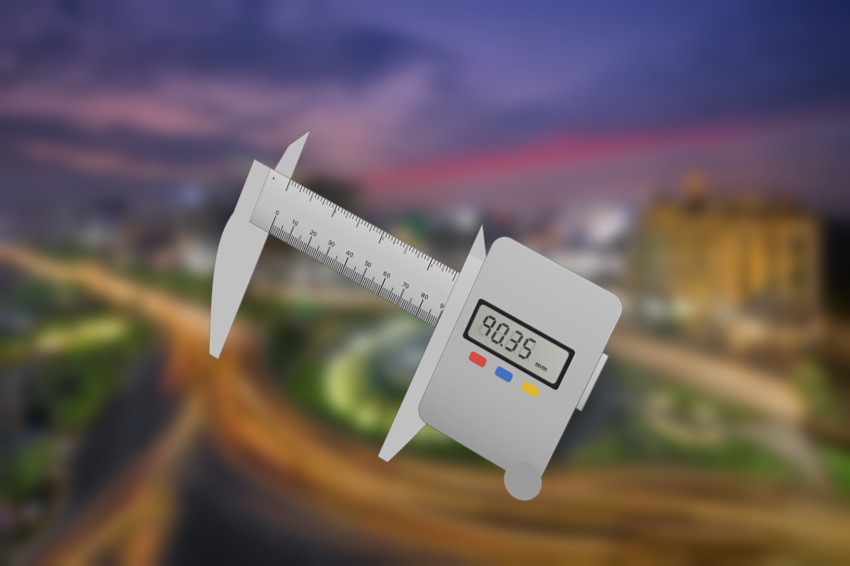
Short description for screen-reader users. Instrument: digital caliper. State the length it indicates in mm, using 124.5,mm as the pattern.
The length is 90.35,mm
